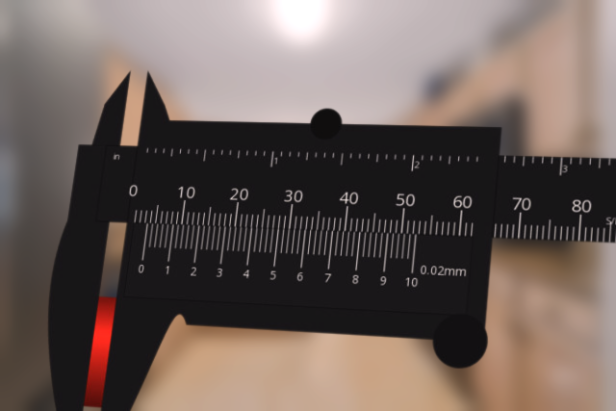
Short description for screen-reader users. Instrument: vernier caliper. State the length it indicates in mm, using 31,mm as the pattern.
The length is 3.5,mm
